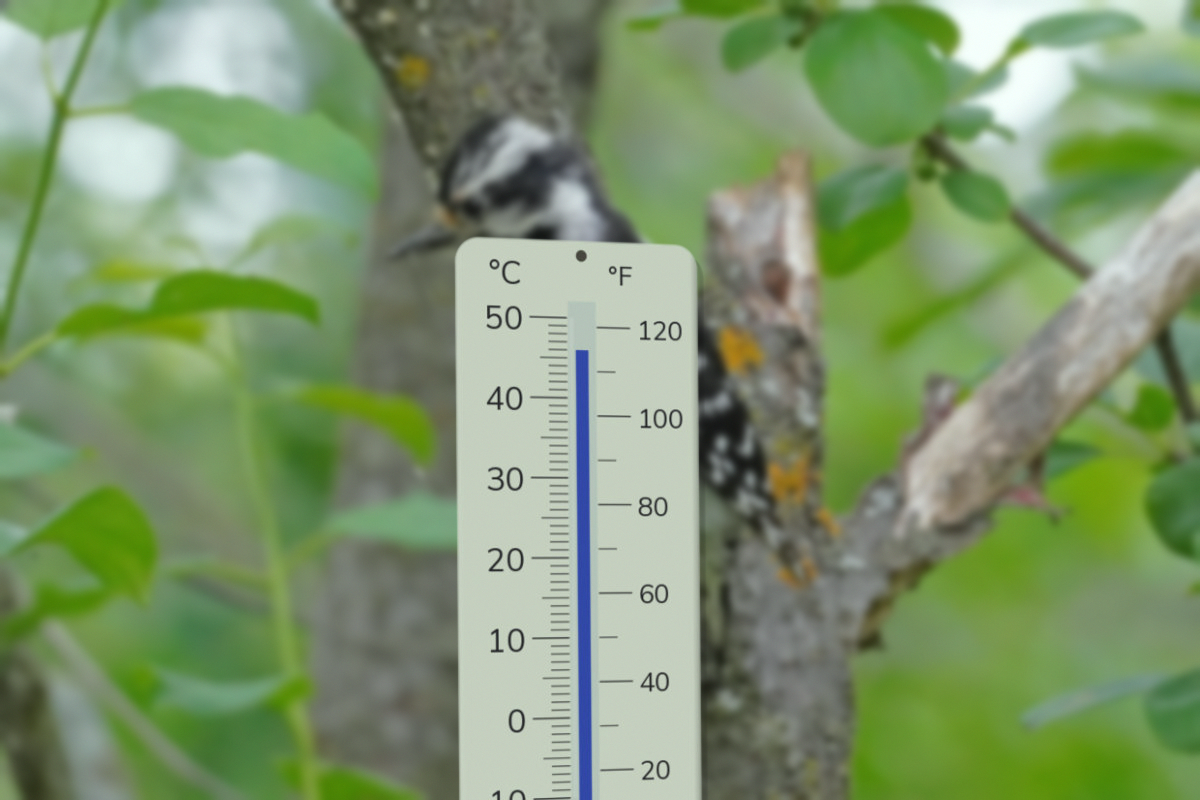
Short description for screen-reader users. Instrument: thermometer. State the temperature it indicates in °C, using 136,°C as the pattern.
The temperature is 46,°C
